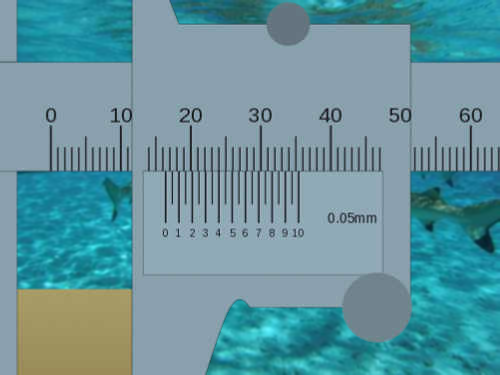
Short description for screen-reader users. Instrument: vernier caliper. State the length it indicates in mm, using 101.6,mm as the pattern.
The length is 16.4,mm
